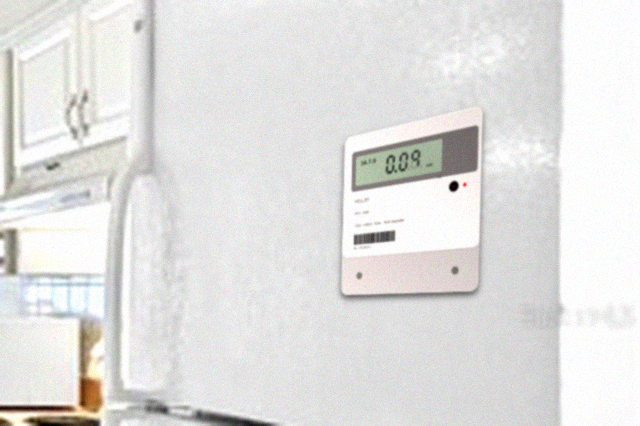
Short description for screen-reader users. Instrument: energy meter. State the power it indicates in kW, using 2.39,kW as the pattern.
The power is 0.09,kW
